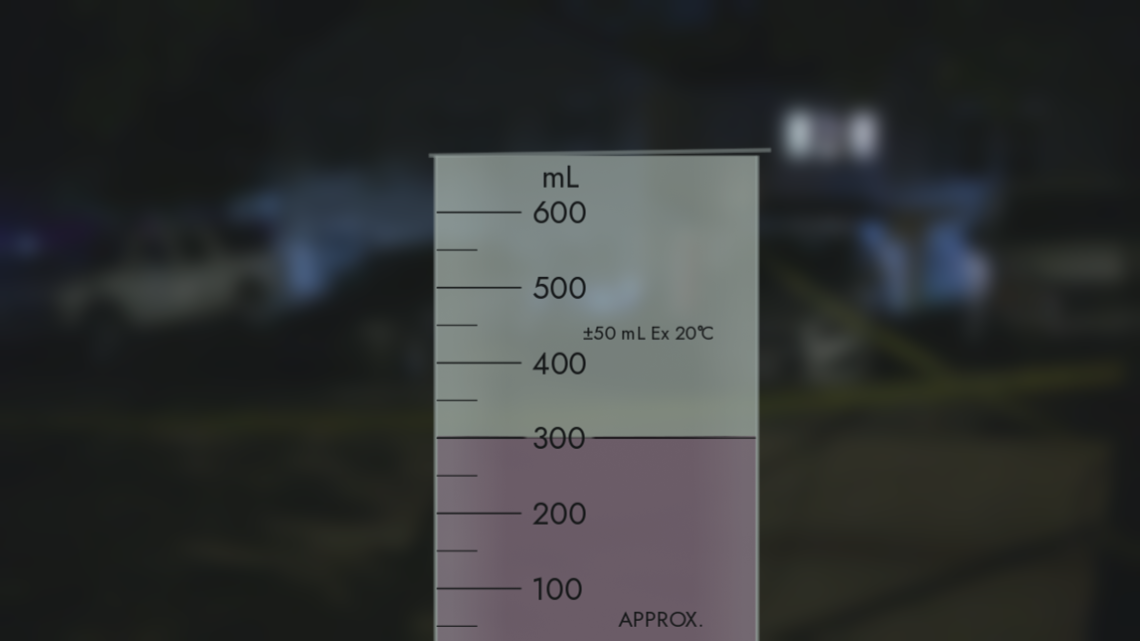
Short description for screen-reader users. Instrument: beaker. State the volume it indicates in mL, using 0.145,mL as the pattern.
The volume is 300,mL
